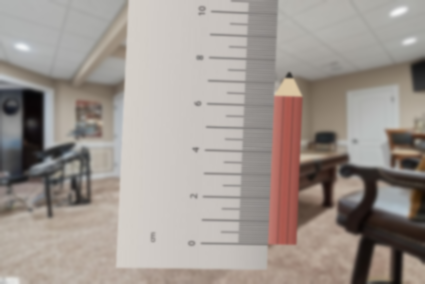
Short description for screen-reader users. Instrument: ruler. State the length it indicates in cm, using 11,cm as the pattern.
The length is 7.5,cm
